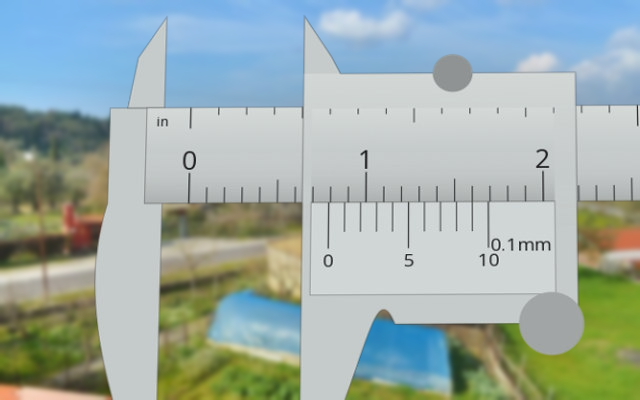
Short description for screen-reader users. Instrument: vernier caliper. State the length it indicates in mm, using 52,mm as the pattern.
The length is 7.9,mm
